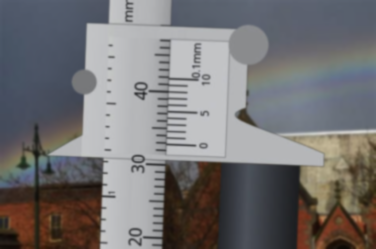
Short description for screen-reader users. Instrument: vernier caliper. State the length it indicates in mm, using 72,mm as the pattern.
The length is 32.8,mm
